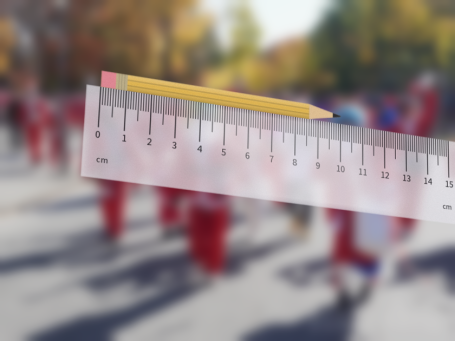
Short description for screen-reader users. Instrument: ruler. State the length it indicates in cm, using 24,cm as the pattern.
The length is 10,cm
